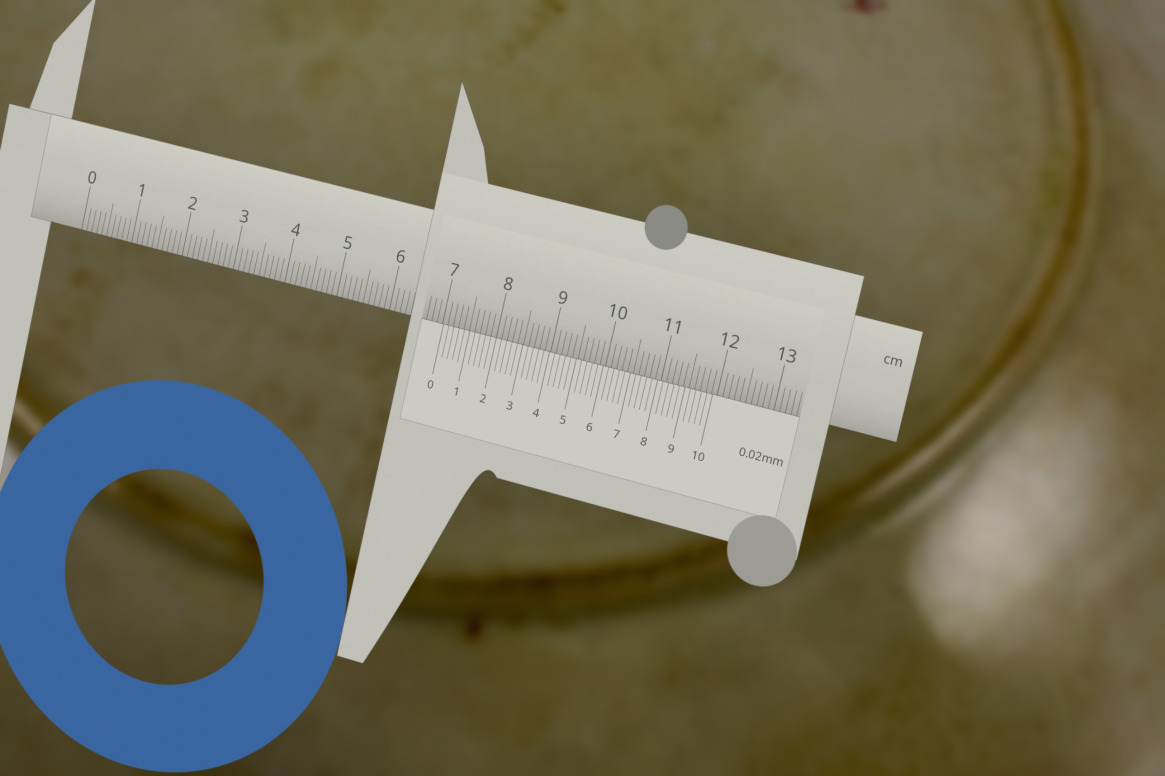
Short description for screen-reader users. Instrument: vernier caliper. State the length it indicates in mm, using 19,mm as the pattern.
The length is 70.2,mm
